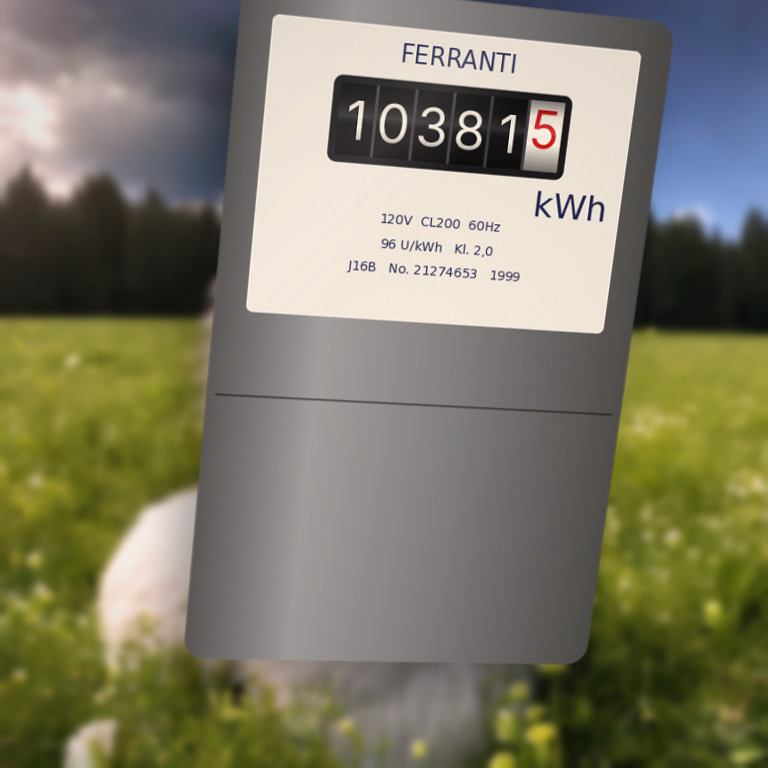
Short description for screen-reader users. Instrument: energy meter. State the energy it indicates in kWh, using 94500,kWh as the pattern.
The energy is 10381.5,kWh
